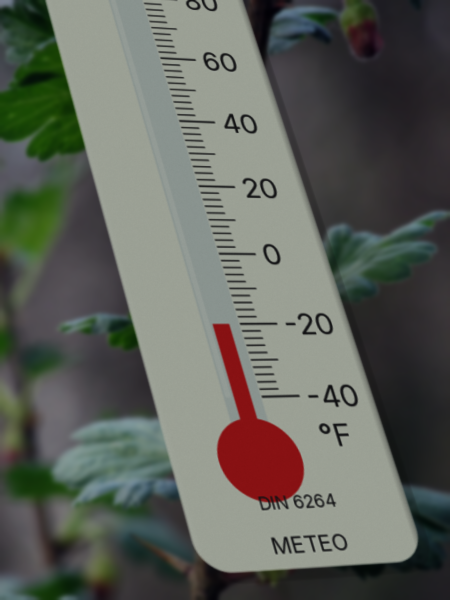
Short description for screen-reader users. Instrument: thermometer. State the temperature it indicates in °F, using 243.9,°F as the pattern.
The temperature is -20,°F
